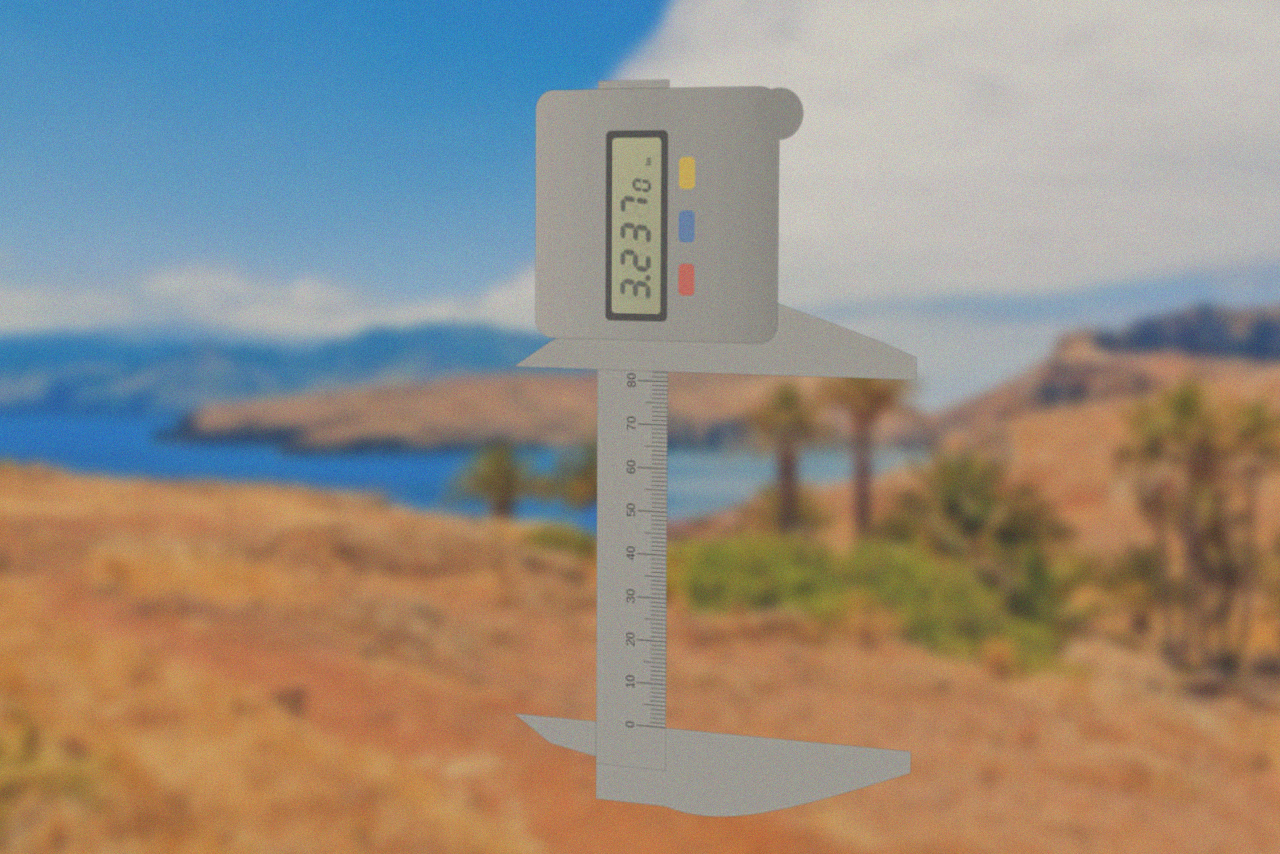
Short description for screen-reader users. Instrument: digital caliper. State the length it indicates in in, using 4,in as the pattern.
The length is 3.2370,in
